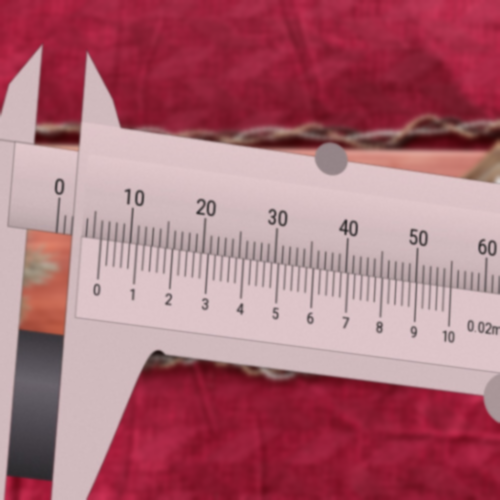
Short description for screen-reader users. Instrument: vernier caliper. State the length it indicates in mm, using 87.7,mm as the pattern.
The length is 6.0,mm
